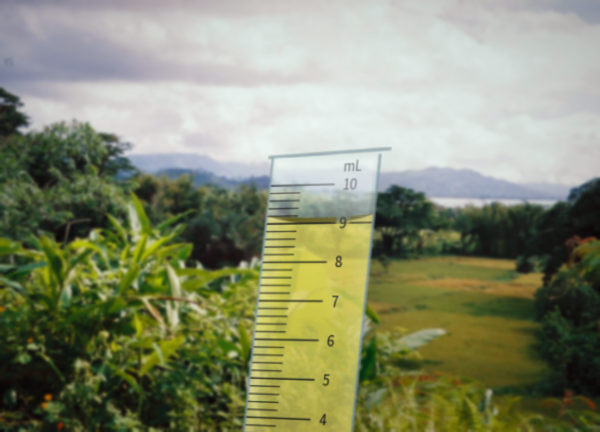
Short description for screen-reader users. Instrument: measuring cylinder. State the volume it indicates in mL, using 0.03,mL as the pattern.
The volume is 9,mL
